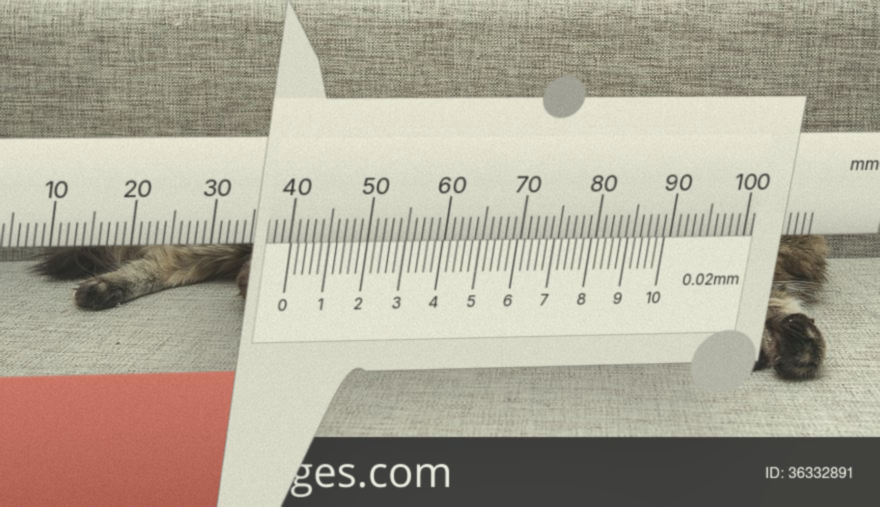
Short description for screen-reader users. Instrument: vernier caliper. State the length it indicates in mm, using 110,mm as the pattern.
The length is 40.2,mm
